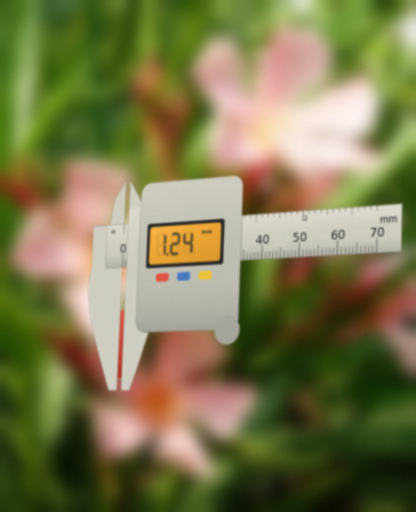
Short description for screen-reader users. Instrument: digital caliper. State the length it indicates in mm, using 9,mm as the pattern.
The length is 1.24,mm
